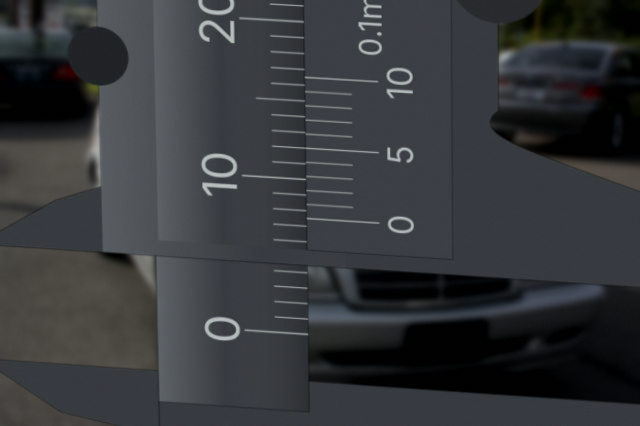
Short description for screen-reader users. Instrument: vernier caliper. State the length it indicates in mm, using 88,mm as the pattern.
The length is 7.5,mm
